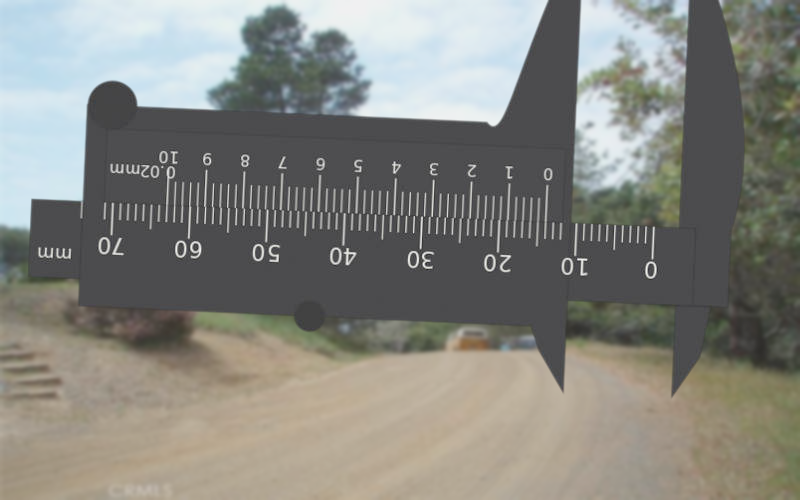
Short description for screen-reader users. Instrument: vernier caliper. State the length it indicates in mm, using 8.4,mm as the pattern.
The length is 14.0,mm
